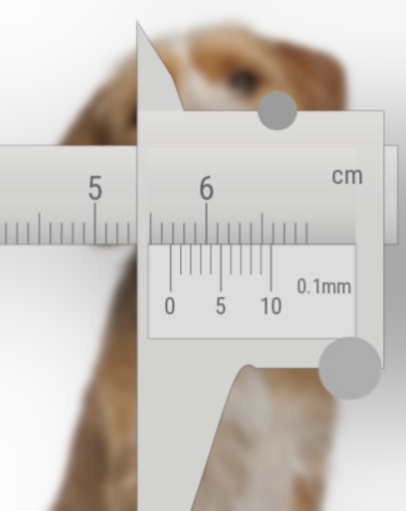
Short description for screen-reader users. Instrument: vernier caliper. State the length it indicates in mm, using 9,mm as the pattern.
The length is 56.8,mm
